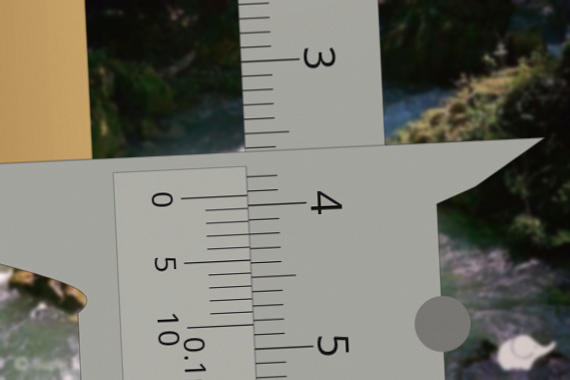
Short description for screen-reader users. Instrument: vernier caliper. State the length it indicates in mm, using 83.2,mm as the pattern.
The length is 39.3,mm
